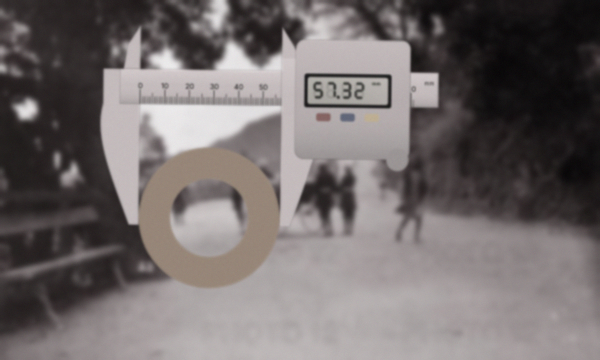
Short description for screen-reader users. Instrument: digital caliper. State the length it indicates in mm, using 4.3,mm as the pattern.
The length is 57.32,mm
